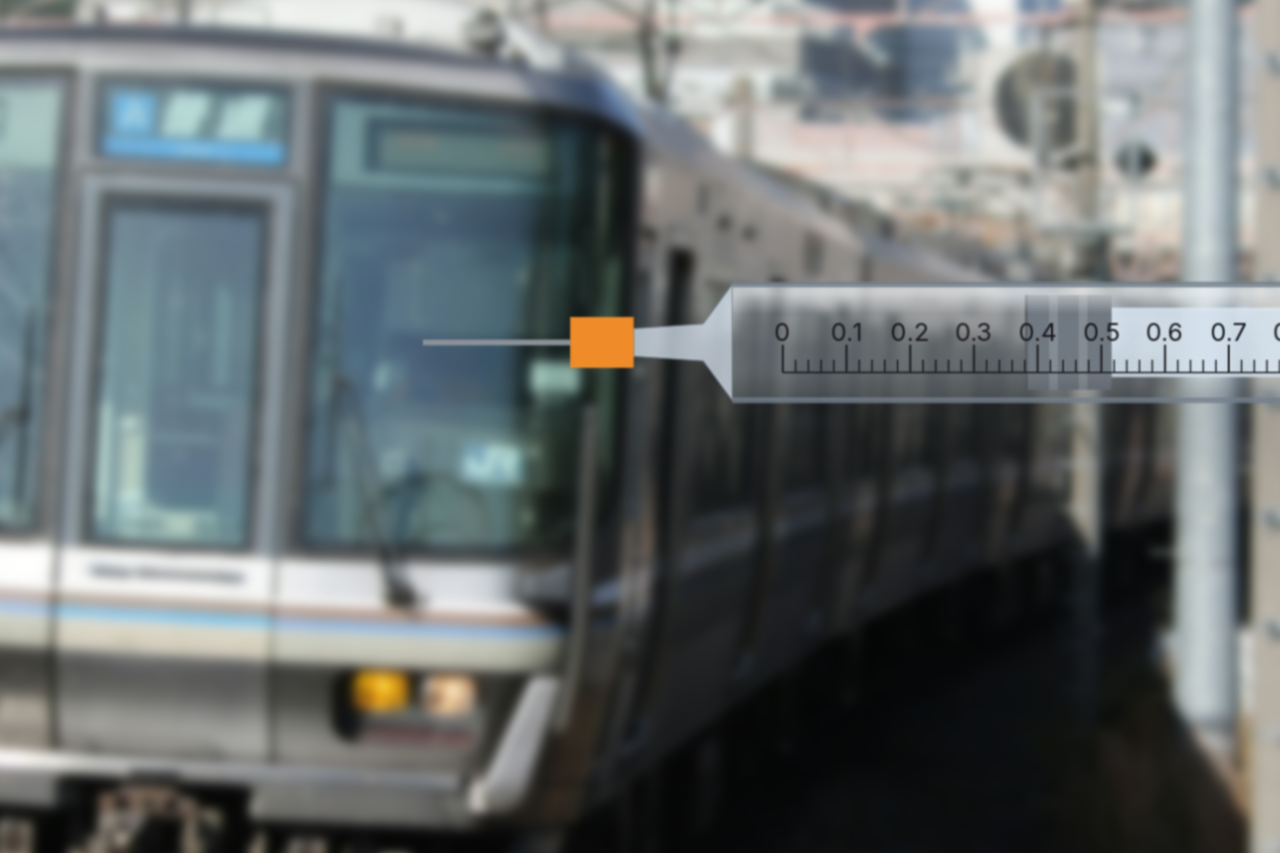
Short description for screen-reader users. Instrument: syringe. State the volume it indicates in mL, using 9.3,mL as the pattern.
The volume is 0.38,mL
